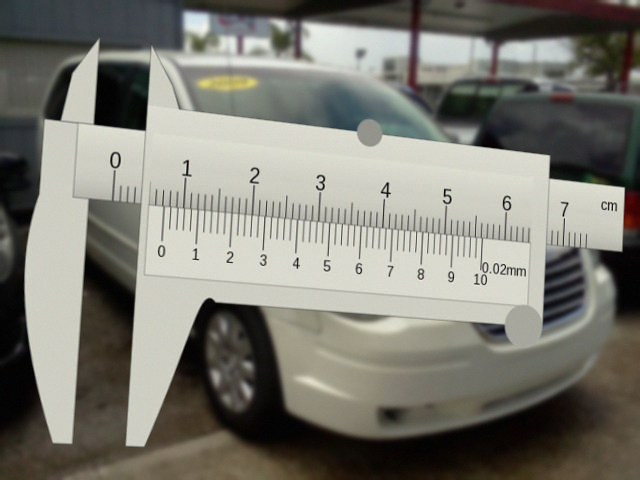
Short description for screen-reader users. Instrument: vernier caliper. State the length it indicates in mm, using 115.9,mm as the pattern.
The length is 7.2,mm
